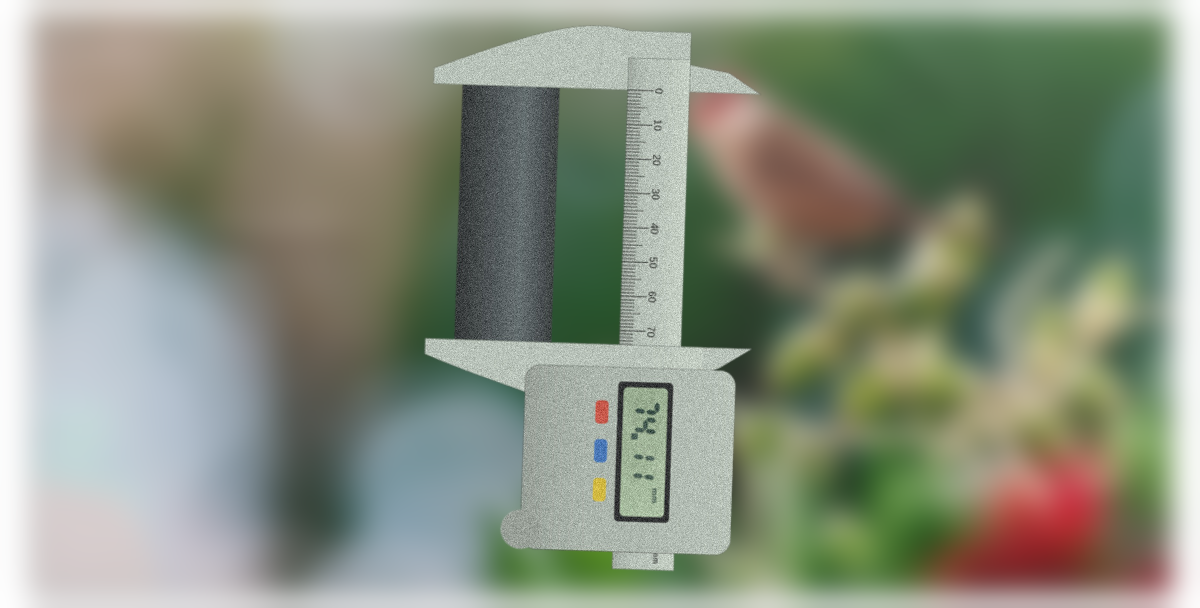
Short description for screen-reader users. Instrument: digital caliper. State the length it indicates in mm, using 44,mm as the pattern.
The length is 74.11,mm
